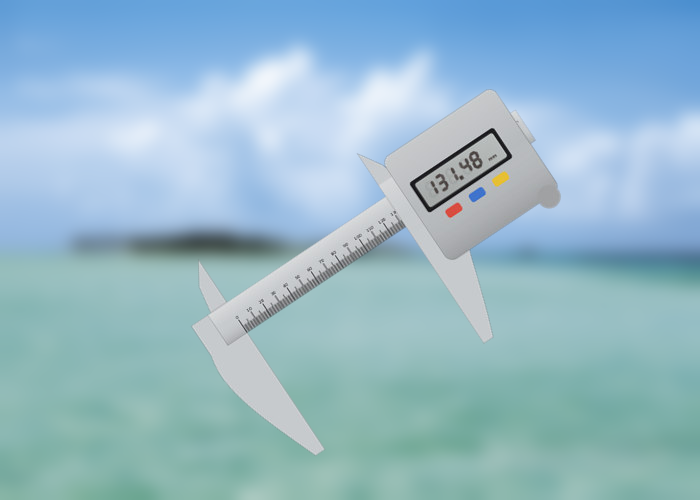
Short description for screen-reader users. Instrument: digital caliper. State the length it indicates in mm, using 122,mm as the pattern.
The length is 131.48,mm
